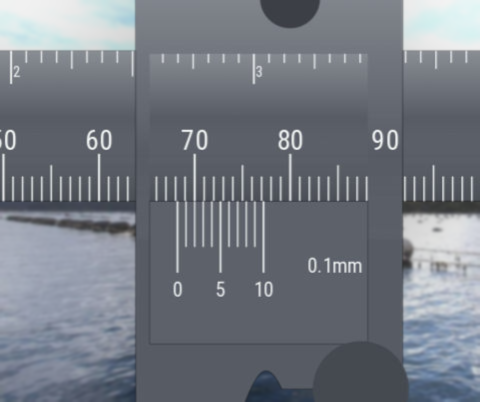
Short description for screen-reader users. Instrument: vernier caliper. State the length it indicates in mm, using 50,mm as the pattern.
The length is 68.2,mm
